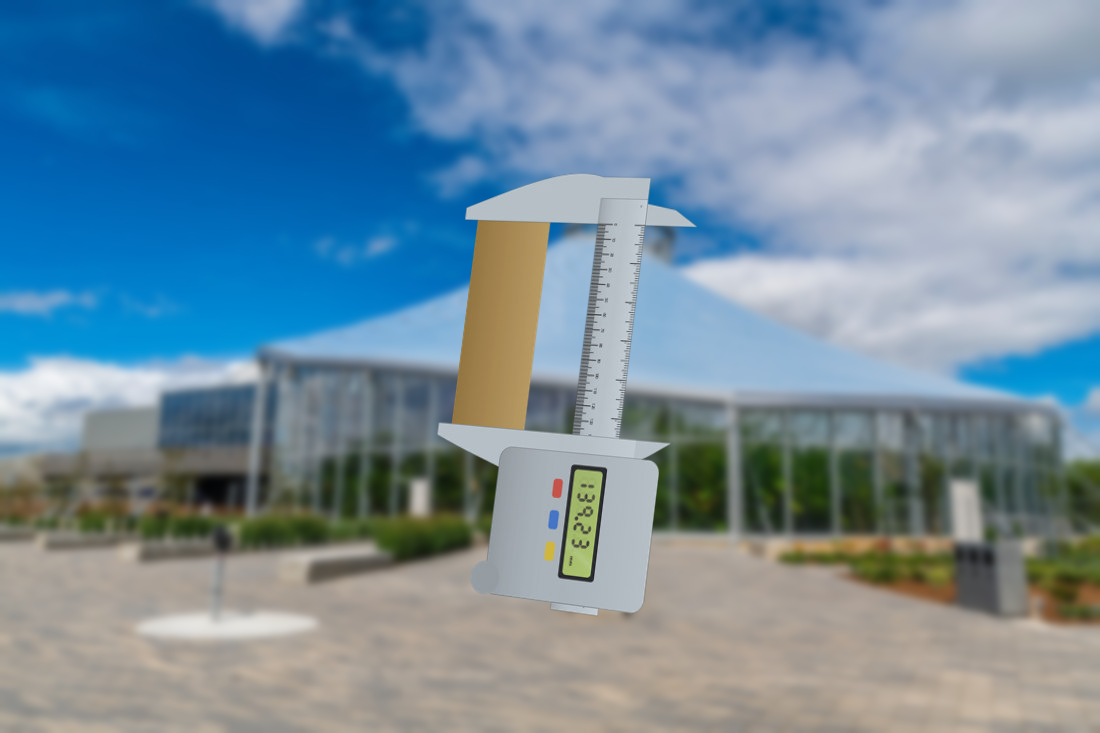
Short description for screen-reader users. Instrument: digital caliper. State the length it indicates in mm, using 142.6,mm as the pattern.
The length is 139.23,mm
